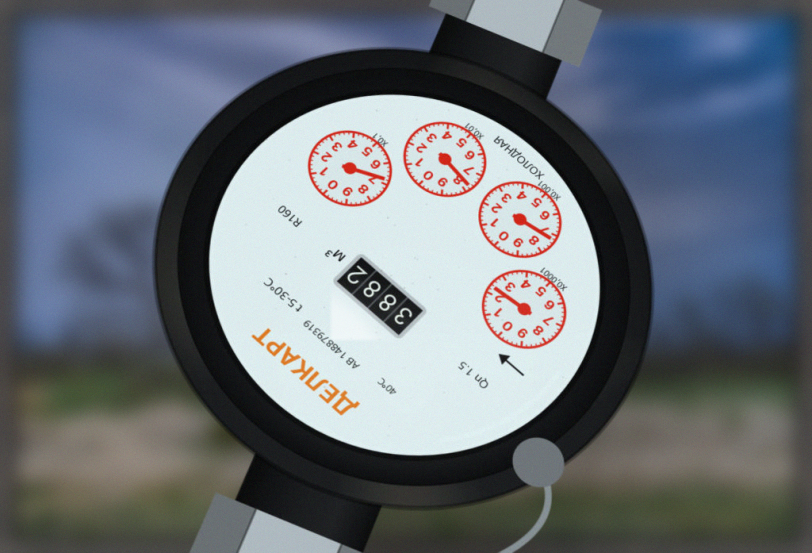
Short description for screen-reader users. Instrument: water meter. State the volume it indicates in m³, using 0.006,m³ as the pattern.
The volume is 3882.6772,m³
